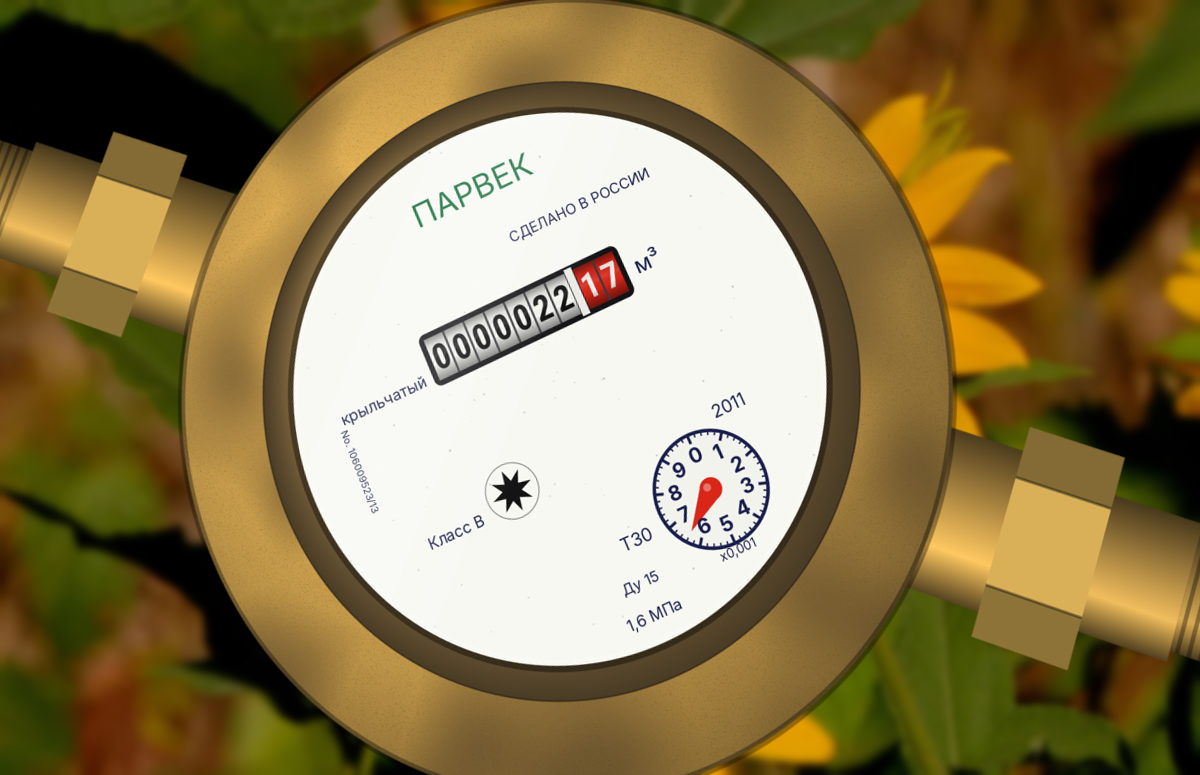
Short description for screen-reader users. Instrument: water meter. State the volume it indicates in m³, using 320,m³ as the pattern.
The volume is 22.176,m³
